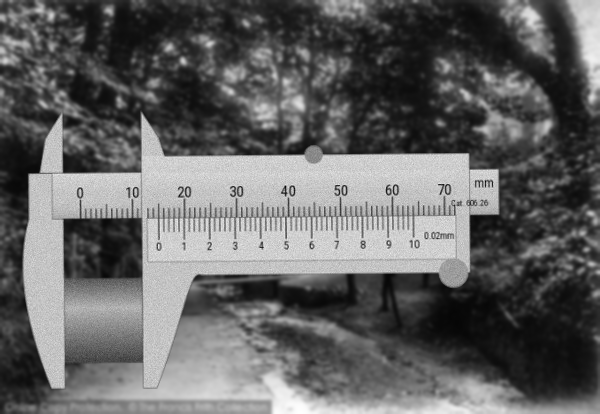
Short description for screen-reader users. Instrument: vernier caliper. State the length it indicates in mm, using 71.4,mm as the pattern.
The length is 15.0,mm
